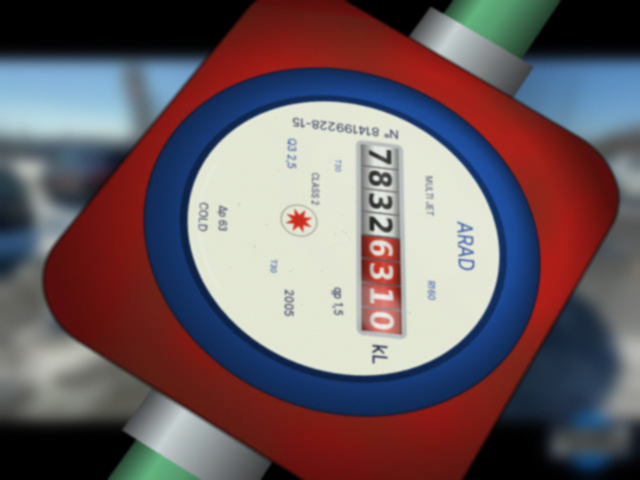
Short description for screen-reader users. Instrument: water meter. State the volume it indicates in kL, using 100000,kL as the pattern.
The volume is 7832.6310,kL
